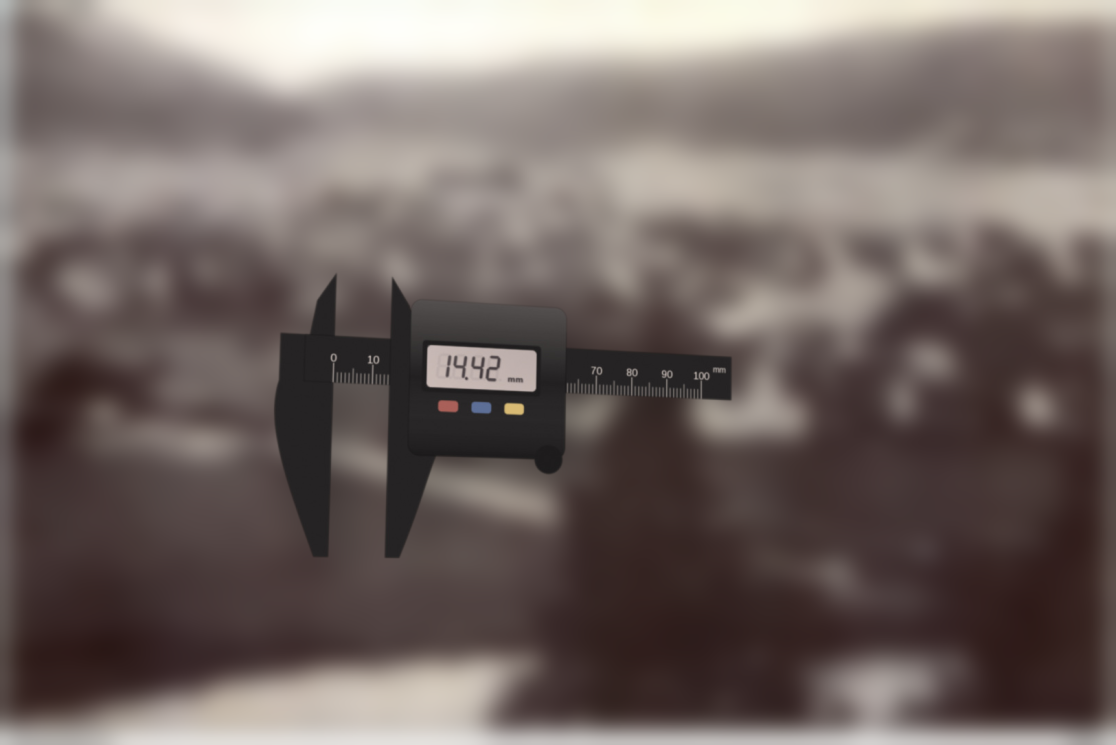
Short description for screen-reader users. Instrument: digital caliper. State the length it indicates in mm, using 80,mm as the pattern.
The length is 14.42,mm
